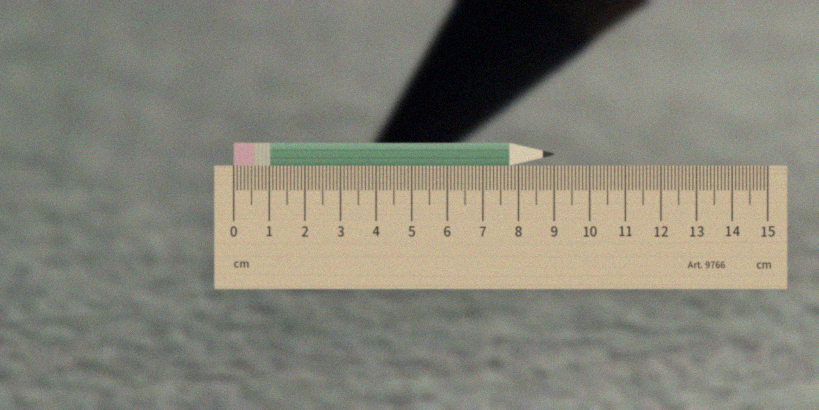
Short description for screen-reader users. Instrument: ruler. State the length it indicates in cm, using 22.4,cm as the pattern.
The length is 9,cm
